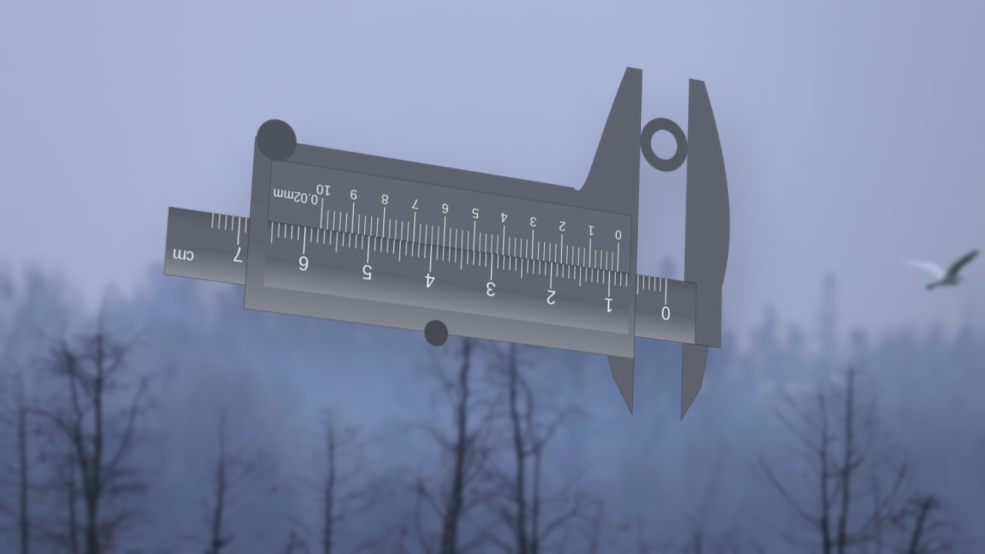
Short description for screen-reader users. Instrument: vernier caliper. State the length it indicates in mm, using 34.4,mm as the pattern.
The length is 8.6,mm
